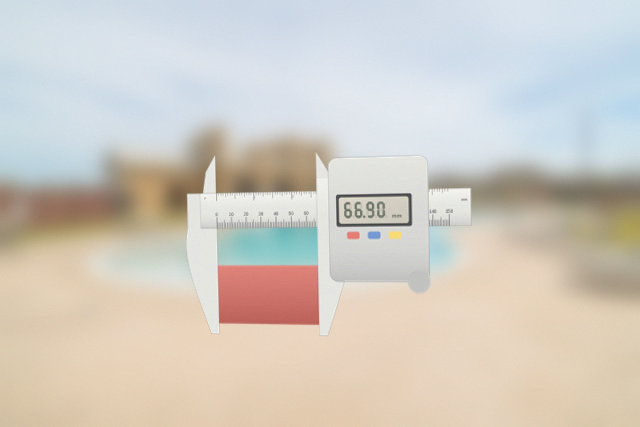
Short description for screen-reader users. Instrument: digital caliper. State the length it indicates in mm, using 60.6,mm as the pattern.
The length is 66.90,mm
